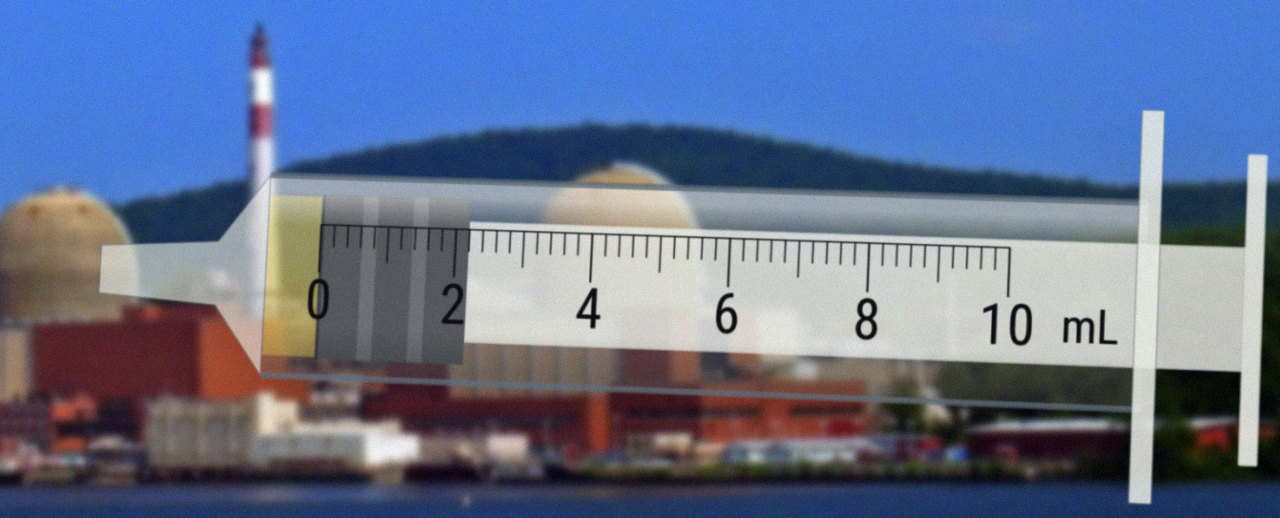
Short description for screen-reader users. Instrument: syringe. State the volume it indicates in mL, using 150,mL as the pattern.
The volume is 0,mL
